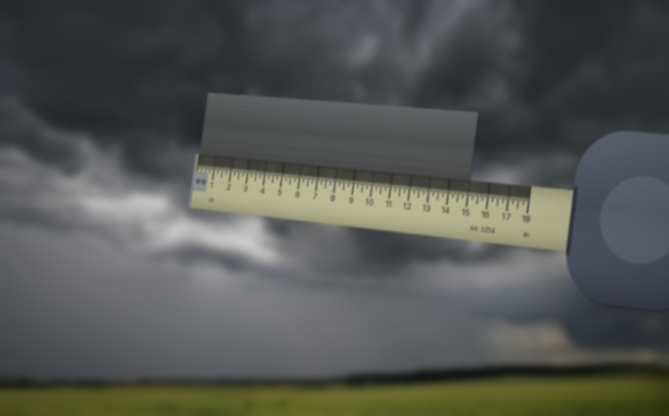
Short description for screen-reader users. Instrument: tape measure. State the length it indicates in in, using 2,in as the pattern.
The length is 15,in
